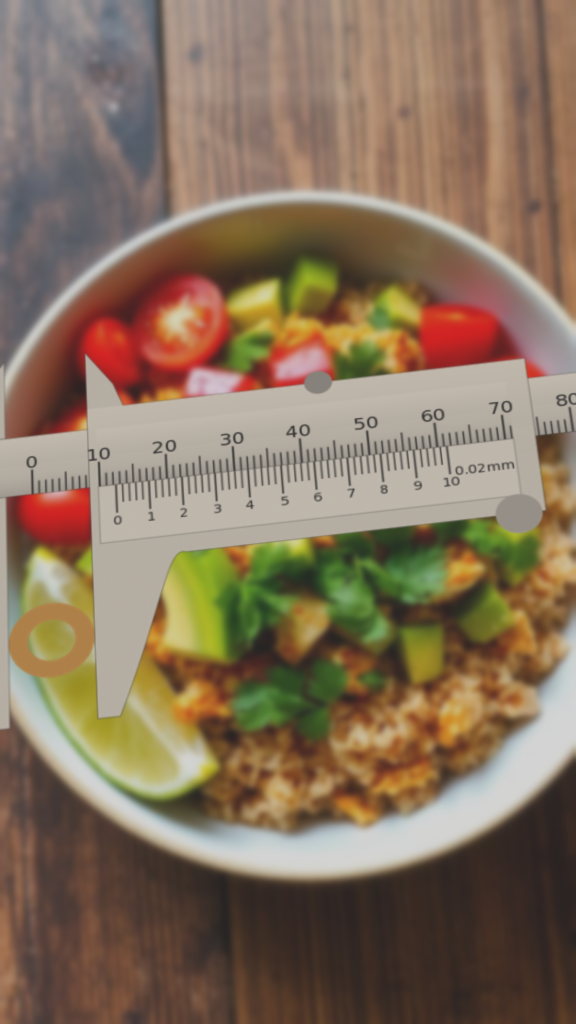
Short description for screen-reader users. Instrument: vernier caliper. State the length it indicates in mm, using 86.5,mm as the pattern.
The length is 12.4,mm
